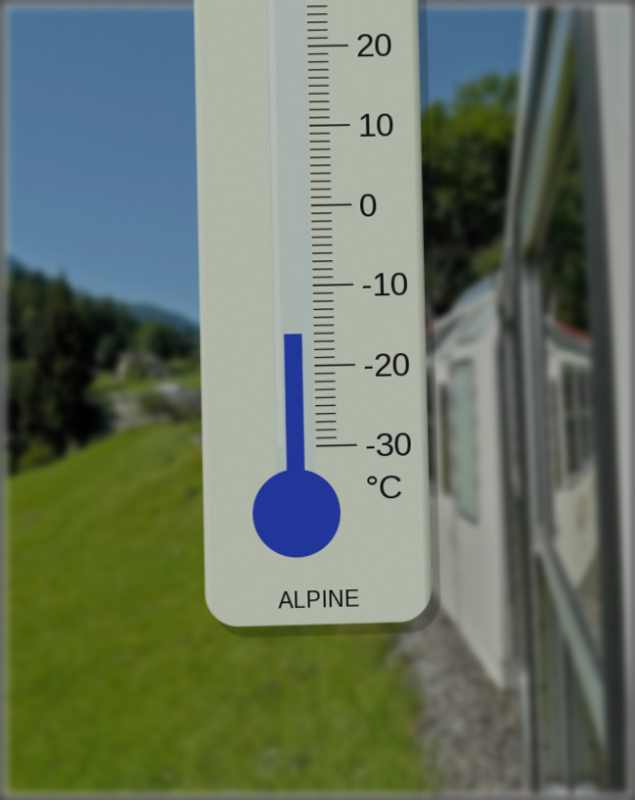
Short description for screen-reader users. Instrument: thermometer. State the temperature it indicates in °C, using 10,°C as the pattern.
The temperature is -16,°C
